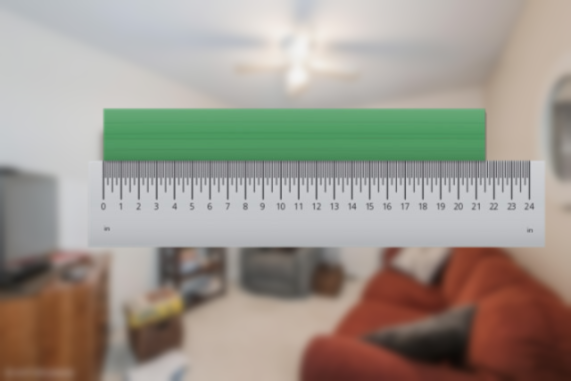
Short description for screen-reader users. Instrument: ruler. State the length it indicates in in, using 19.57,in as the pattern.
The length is 21.5,in
